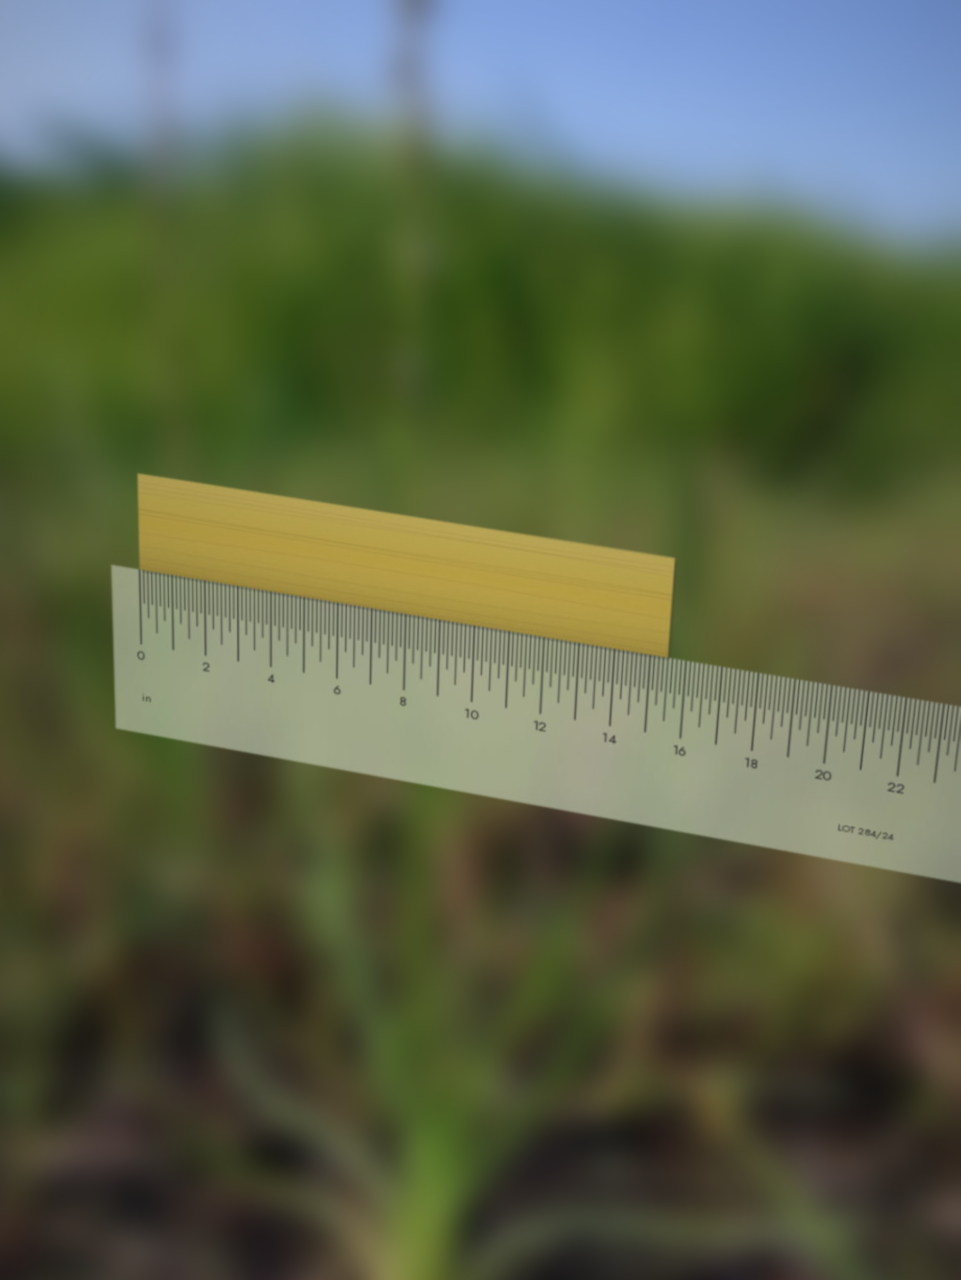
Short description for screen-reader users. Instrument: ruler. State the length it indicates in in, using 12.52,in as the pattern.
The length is 15.5,in
